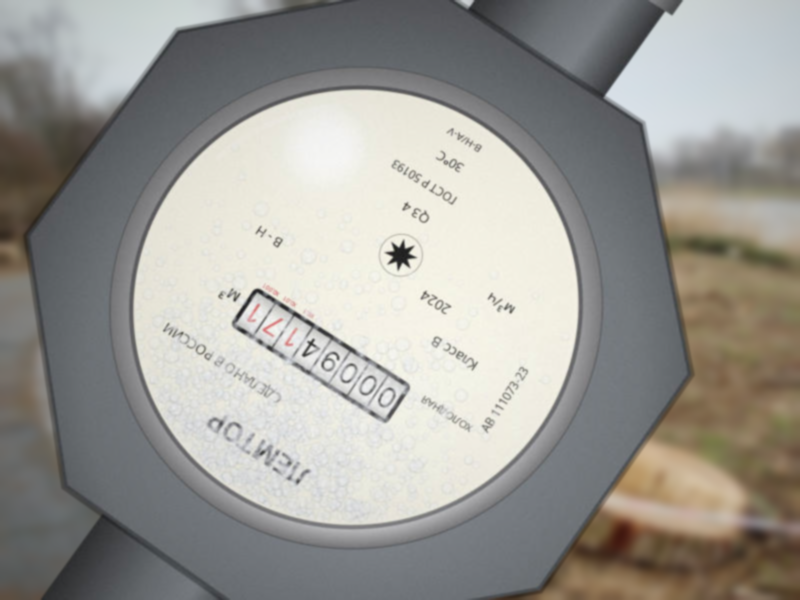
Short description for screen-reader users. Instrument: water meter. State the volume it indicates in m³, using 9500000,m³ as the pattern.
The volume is 94.171,m³
